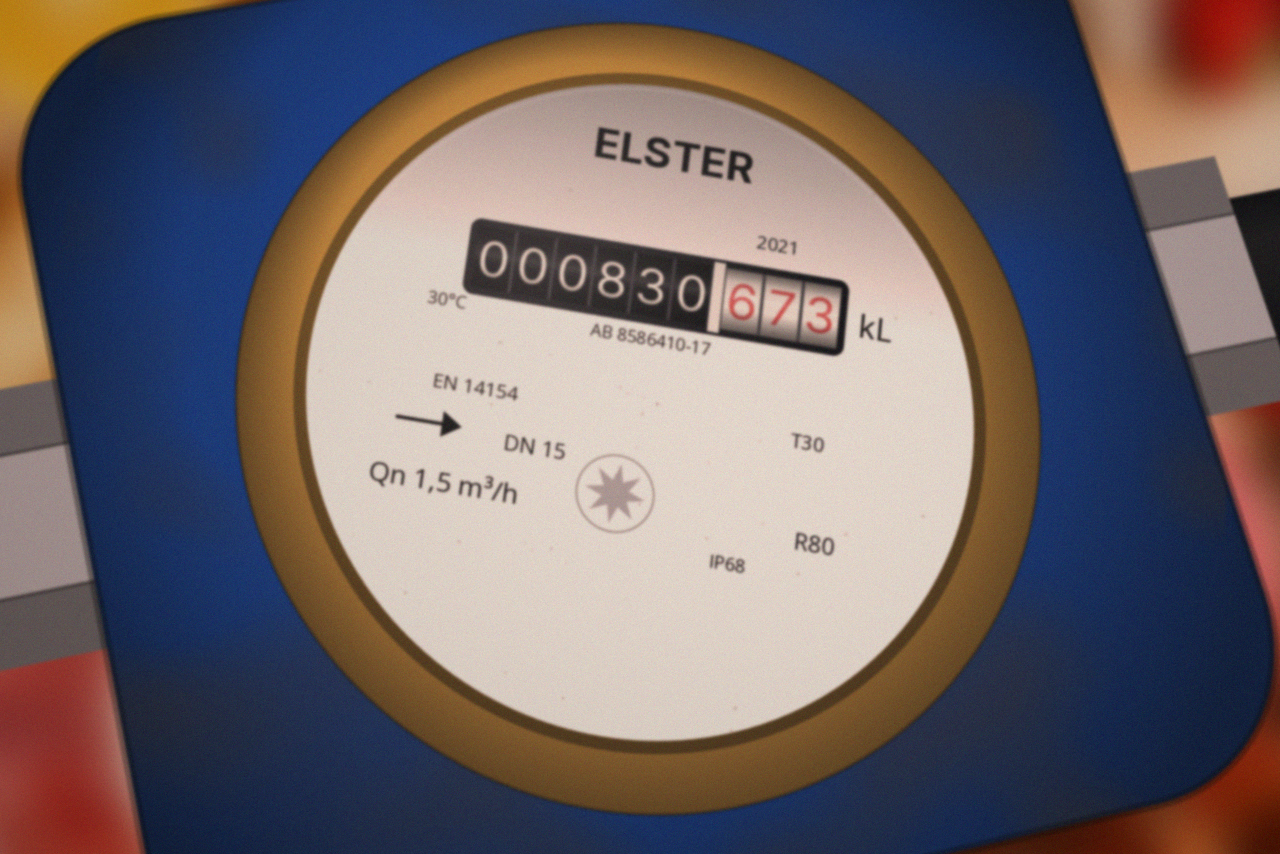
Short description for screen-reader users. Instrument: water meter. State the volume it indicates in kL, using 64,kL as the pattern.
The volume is 830.673,kL
